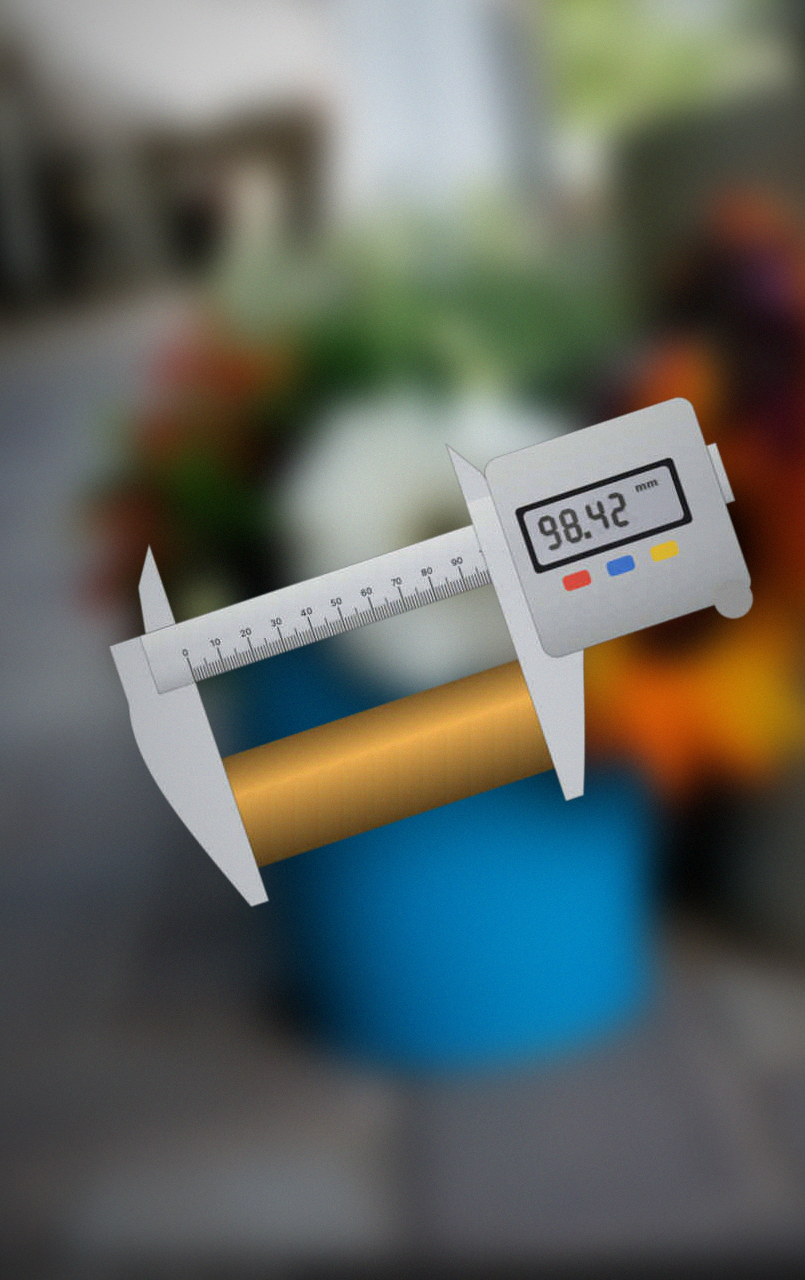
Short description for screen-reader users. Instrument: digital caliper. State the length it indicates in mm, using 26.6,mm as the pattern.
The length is 98.42,mm
